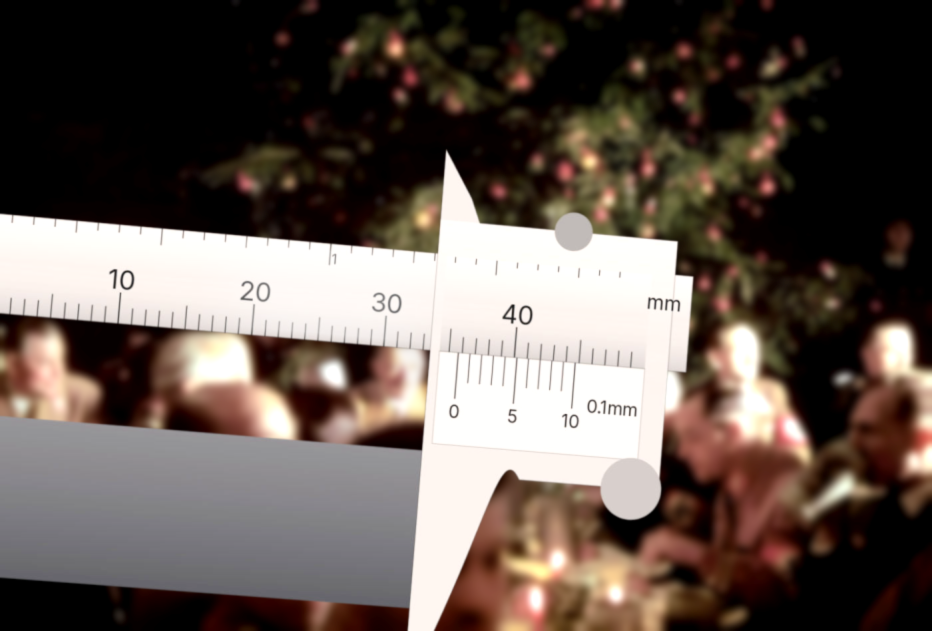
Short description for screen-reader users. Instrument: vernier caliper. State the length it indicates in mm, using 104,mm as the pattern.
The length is 35.7,mm
